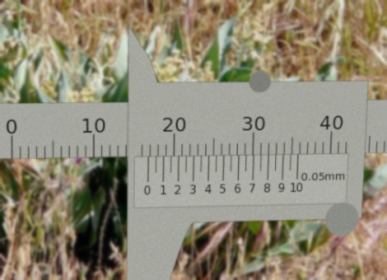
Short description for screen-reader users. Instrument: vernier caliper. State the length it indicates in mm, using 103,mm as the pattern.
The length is 16.8,mm
